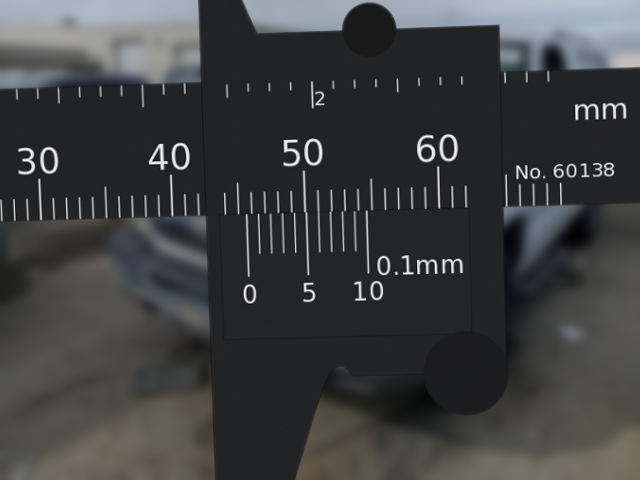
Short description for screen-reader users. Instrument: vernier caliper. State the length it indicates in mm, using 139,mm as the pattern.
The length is 45.6,mm
